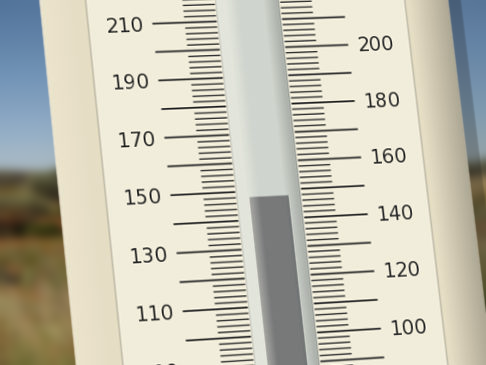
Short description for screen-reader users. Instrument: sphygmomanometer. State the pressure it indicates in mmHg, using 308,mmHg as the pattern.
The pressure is 148,mmHg
